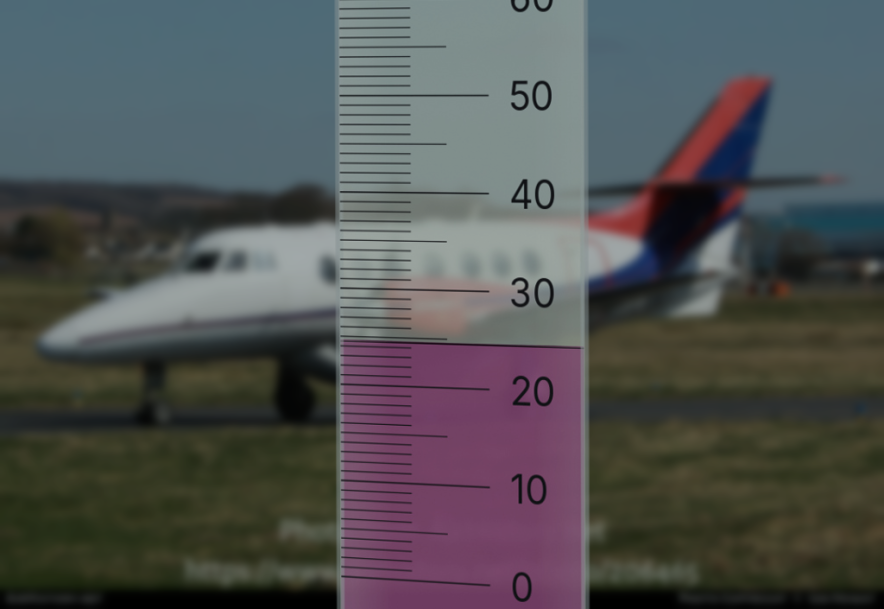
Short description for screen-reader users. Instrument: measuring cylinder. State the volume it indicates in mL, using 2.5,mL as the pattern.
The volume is 24.5,mL
